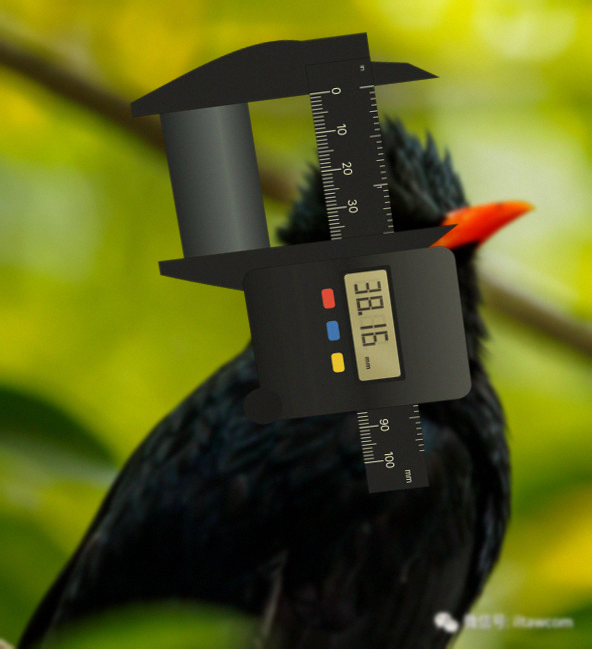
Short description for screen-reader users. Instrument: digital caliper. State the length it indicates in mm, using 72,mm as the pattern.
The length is 38.16,mm
